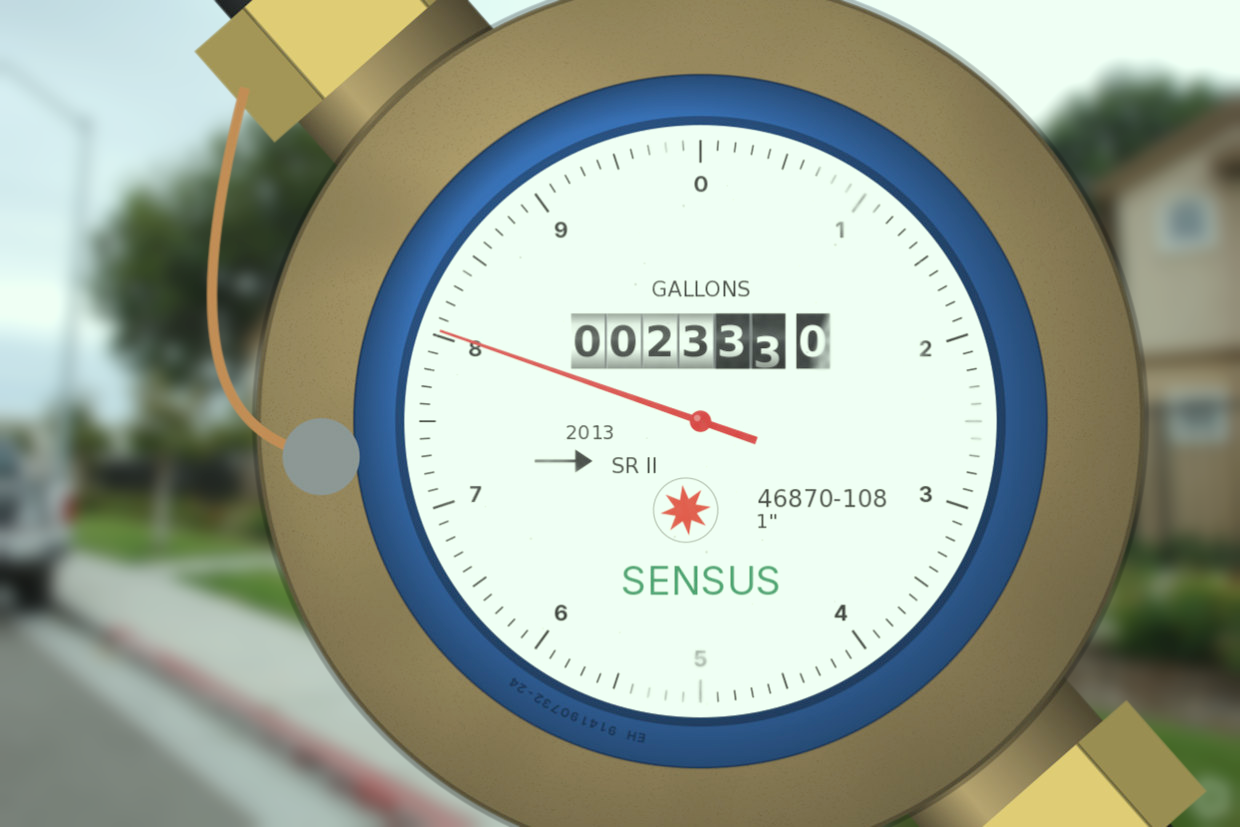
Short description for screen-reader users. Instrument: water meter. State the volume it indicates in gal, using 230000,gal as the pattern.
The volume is 23328.0,gal
